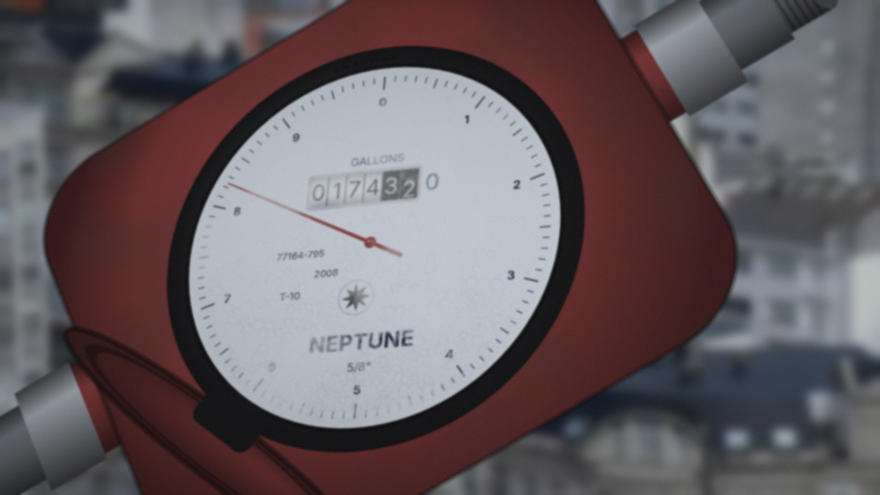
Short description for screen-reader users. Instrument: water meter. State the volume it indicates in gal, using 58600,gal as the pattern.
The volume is 174318.2,gal
